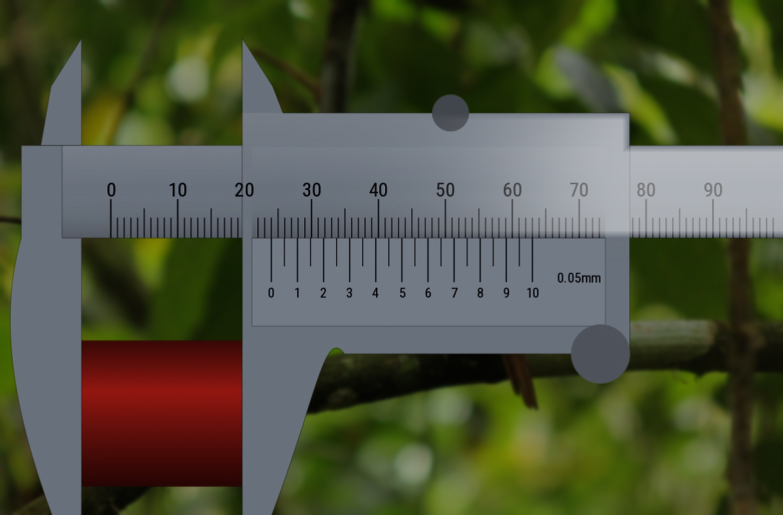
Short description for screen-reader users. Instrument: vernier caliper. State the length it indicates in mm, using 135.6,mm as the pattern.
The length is 24.0,mm
